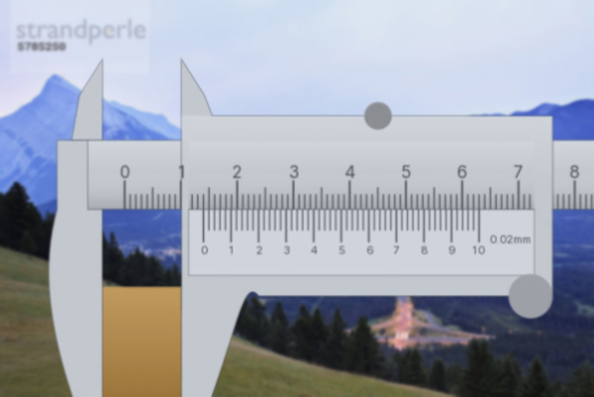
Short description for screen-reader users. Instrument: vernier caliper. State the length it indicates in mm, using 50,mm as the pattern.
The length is 14.0,mm
